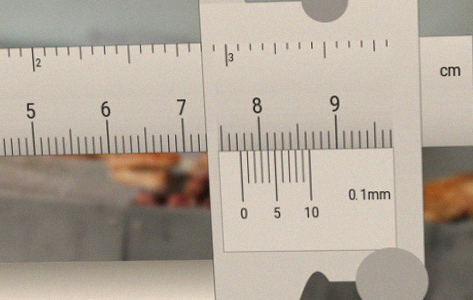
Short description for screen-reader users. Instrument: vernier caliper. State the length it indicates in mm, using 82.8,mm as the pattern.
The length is 77.4,mm
